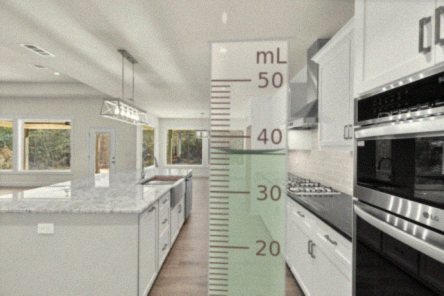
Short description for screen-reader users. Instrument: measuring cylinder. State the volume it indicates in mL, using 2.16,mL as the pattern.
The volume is 37,mL
